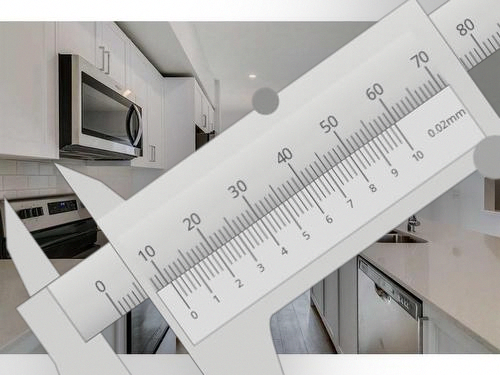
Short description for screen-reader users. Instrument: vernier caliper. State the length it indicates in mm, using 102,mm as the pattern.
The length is 10.6,mm
